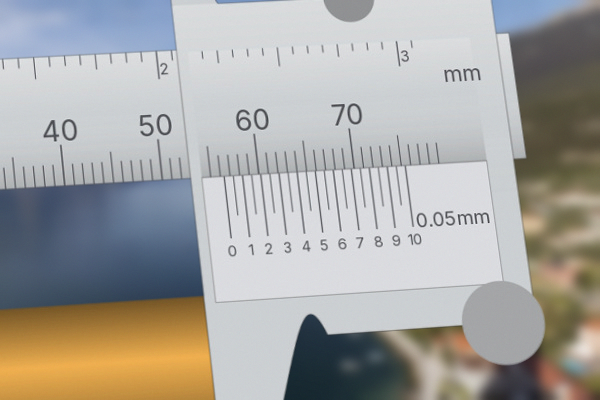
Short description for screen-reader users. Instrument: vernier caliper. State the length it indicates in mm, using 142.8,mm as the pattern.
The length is 56.4,mm
